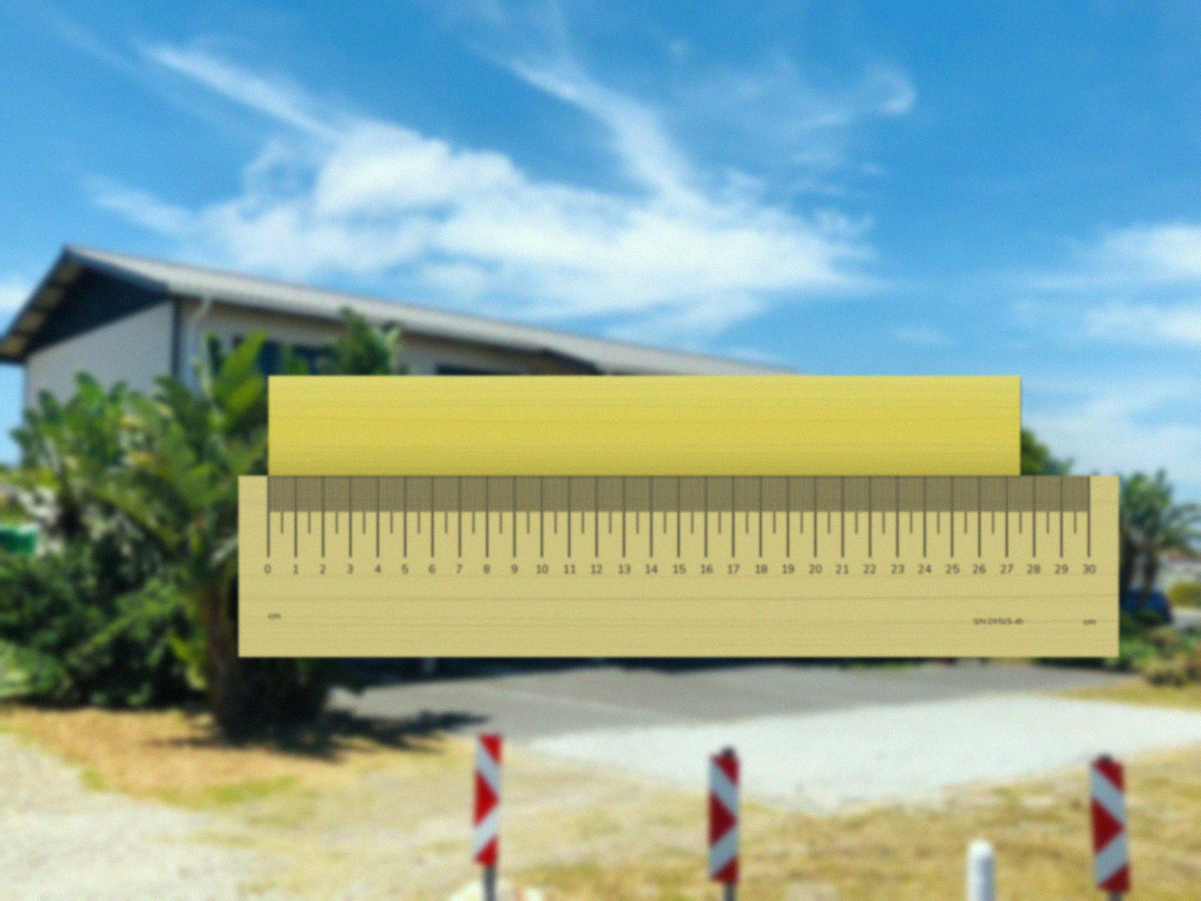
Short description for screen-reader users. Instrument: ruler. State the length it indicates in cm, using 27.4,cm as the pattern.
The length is 27.5,cm
